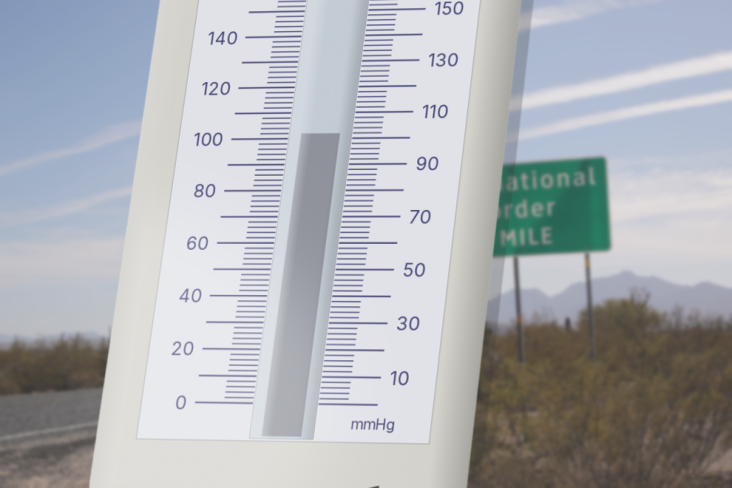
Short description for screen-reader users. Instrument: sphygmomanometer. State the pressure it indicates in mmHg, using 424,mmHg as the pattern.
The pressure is 102,mmHg
